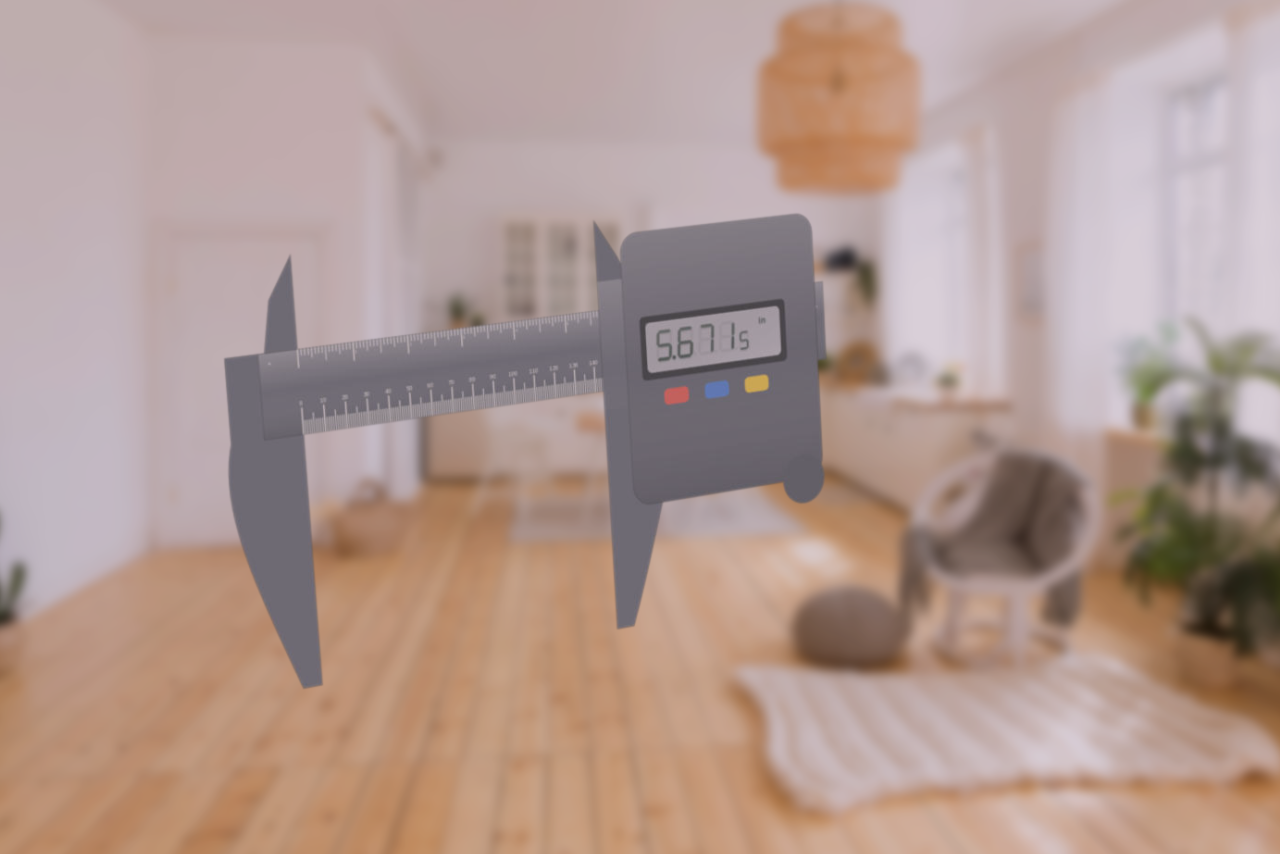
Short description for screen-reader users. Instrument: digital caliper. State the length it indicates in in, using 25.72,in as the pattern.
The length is 5.6715,in
